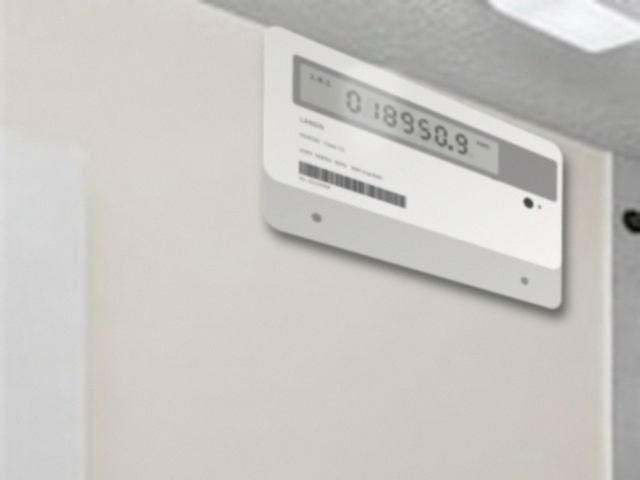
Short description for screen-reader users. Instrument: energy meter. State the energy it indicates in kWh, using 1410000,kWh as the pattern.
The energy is 18950.9,kWh
